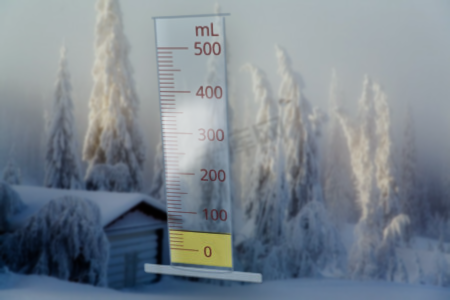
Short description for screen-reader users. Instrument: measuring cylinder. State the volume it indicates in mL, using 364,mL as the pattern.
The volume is 50,mL
